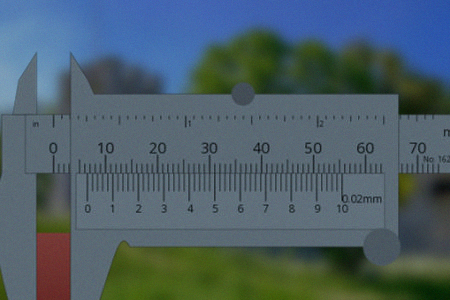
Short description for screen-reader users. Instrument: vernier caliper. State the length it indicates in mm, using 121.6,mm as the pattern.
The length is 6.5,mm
